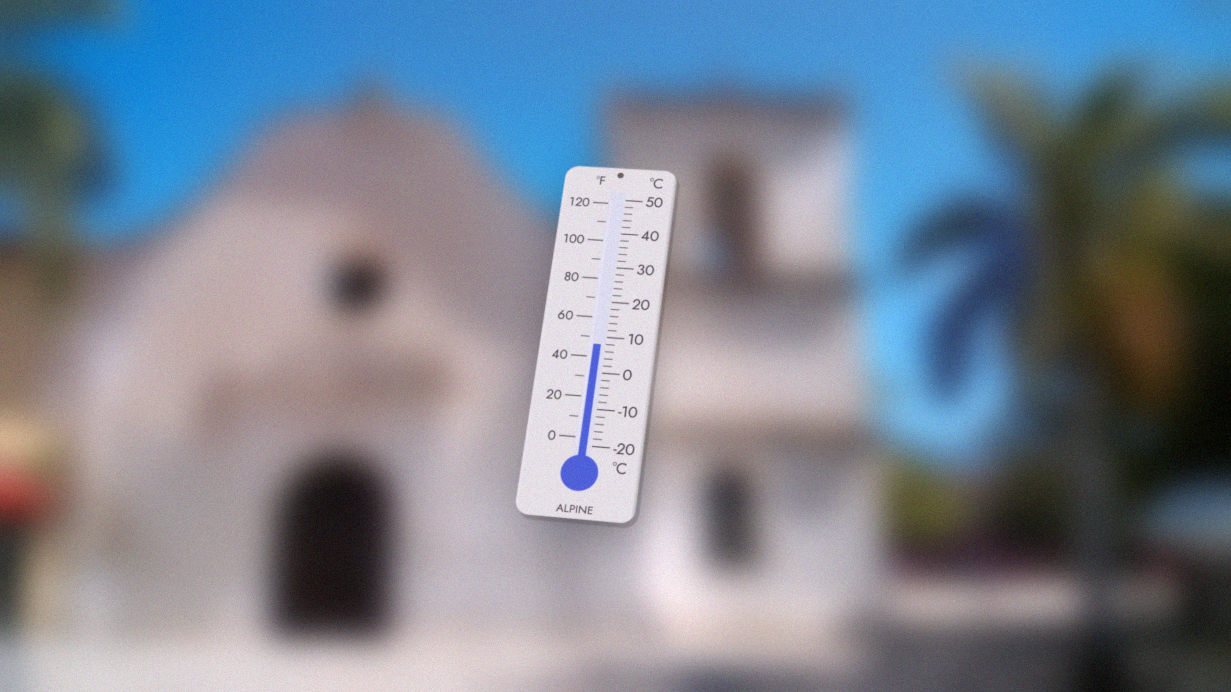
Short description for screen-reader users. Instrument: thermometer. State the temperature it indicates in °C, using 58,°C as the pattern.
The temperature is 8,°C
